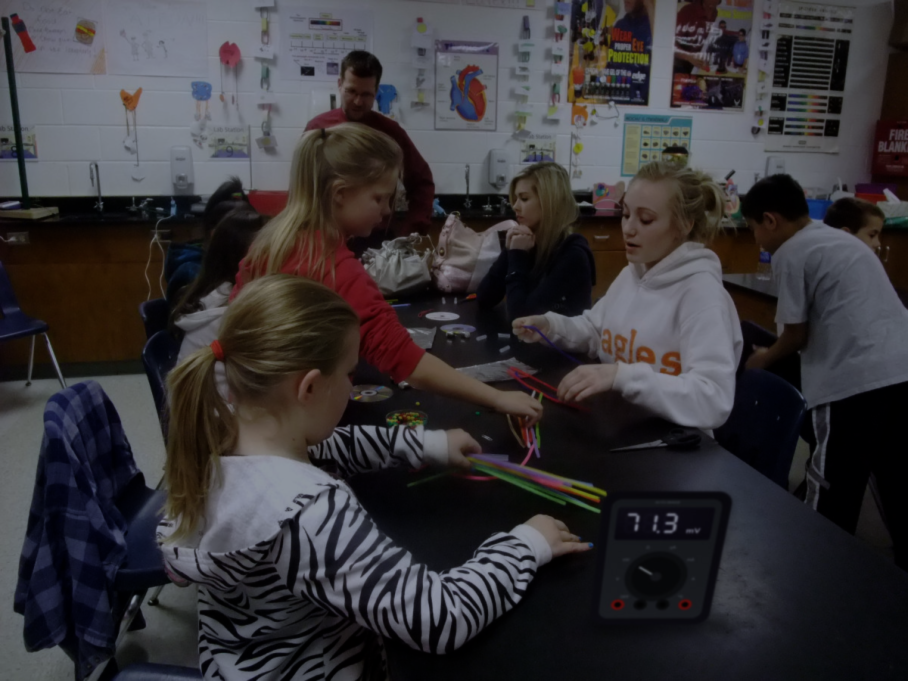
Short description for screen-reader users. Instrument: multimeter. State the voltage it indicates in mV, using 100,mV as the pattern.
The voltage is 71.3,mV
